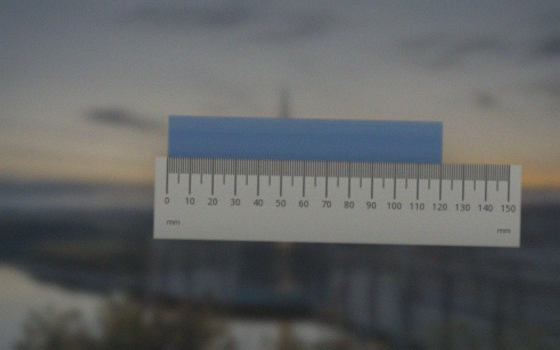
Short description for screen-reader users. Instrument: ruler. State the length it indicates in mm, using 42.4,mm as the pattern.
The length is 120,mm
